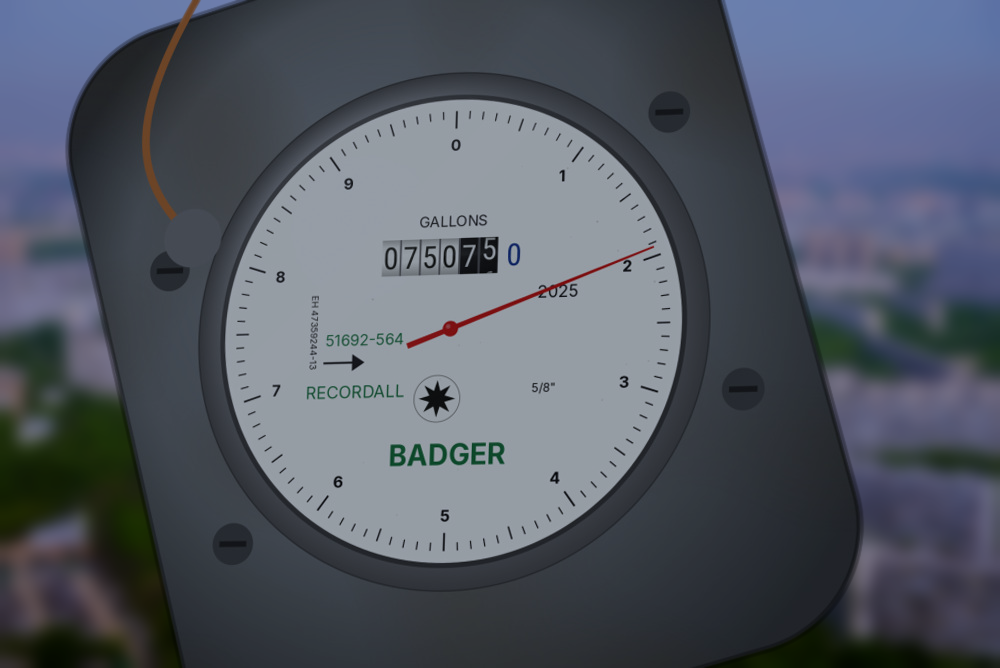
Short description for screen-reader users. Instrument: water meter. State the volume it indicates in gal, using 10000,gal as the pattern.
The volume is 750751.9,gal
